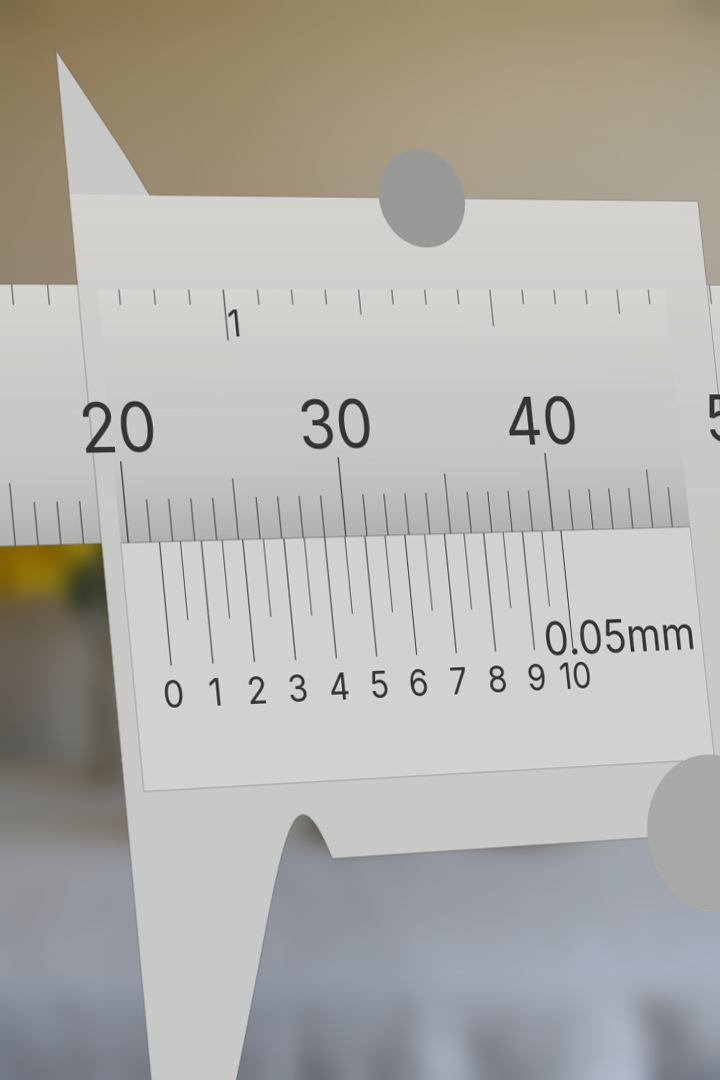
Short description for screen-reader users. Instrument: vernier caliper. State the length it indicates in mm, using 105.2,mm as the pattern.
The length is 21.4,mm
